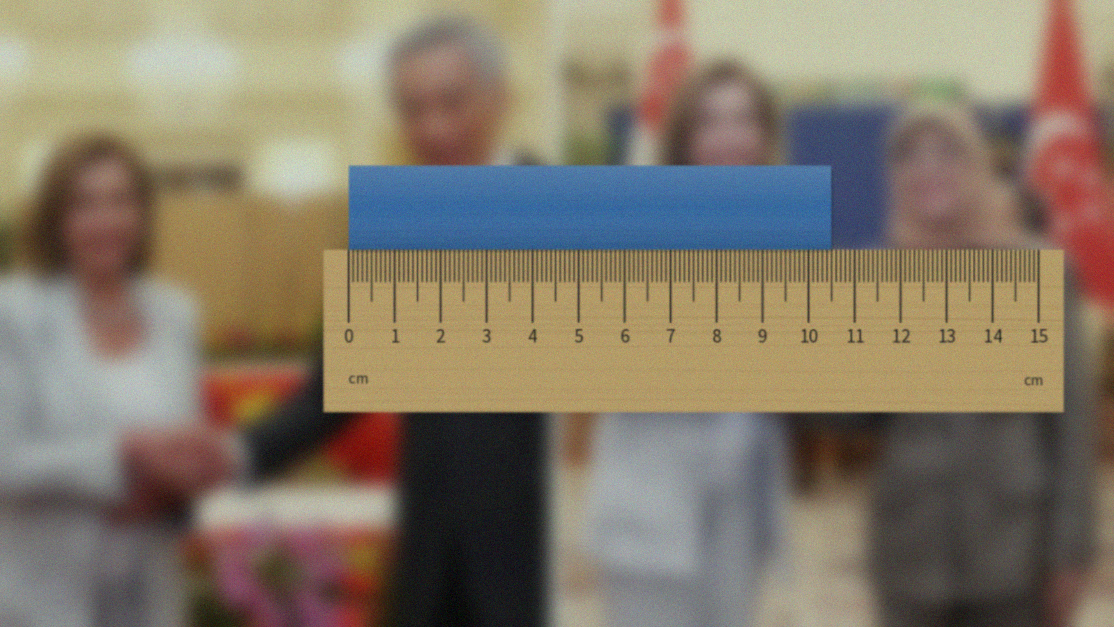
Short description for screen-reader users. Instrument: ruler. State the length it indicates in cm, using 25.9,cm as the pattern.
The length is 10.5,cm
